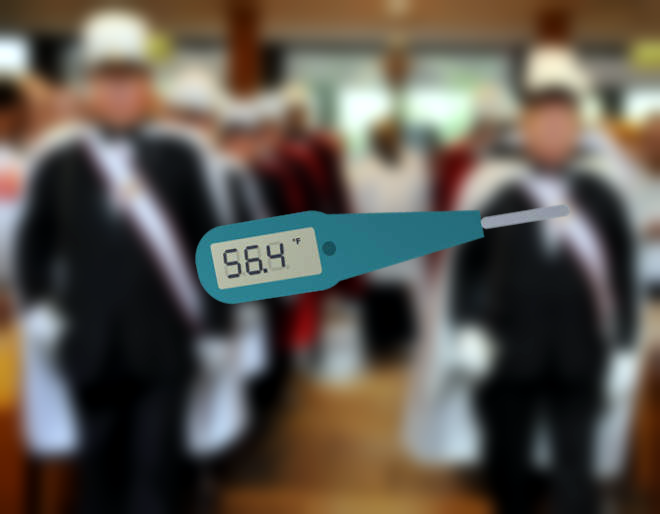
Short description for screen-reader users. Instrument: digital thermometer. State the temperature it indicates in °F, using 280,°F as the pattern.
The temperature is 56.4,°F
